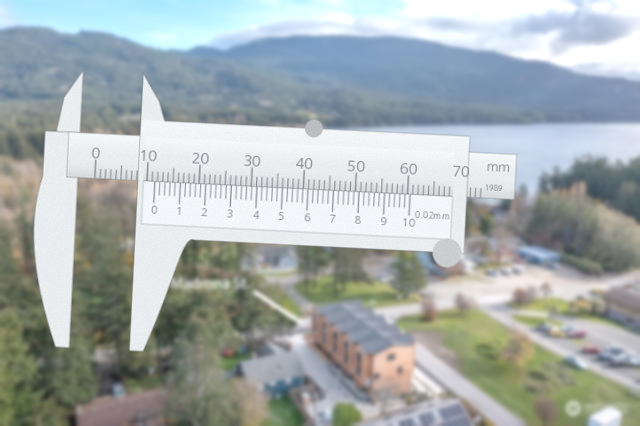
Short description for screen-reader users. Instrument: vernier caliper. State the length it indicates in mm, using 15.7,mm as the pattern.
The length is 11.5,mm
